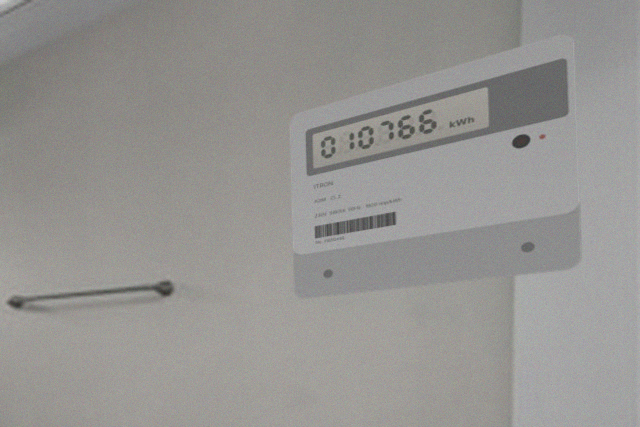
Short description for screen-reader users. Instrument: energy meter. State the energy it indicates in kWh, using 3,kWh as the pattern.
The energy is 10766,kWh
